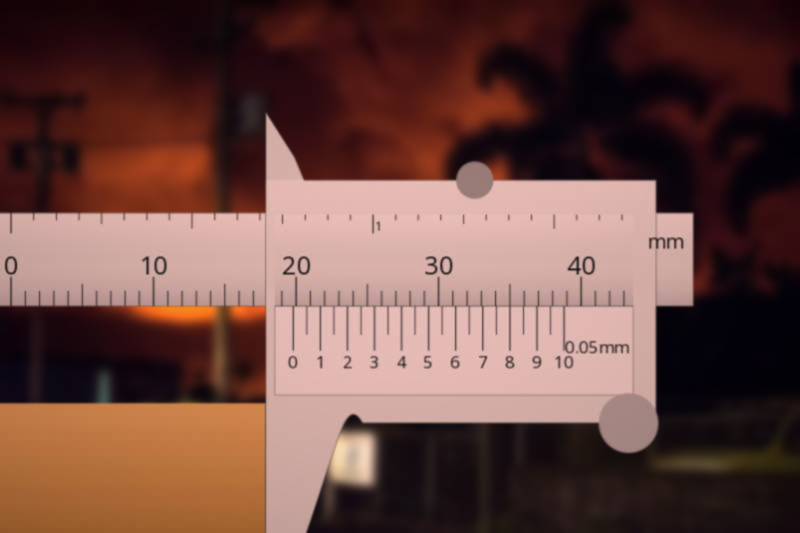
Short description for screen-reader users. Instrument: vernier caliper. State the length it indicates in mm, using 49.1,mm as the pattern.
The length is 19.8,mm
